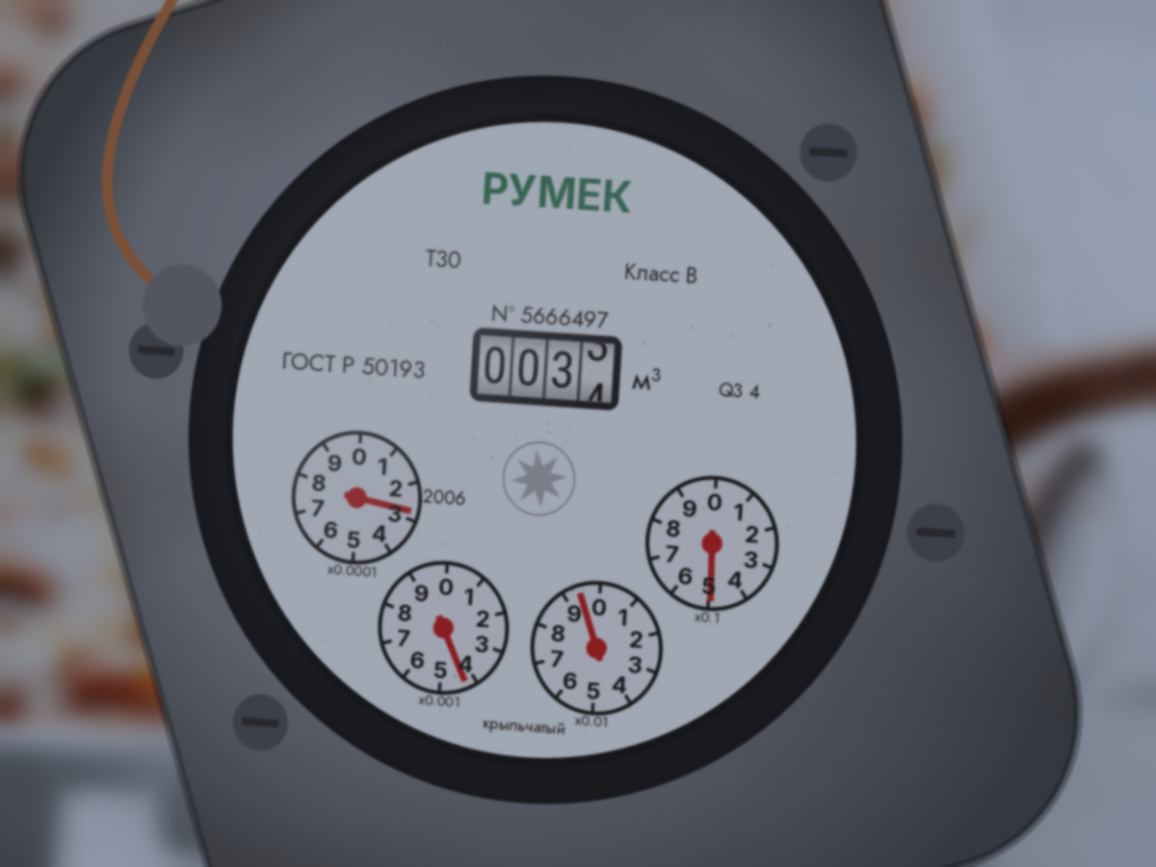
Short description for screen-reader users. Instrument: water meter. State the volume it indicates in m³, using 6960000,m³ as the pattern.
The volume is 33.4942,m³
